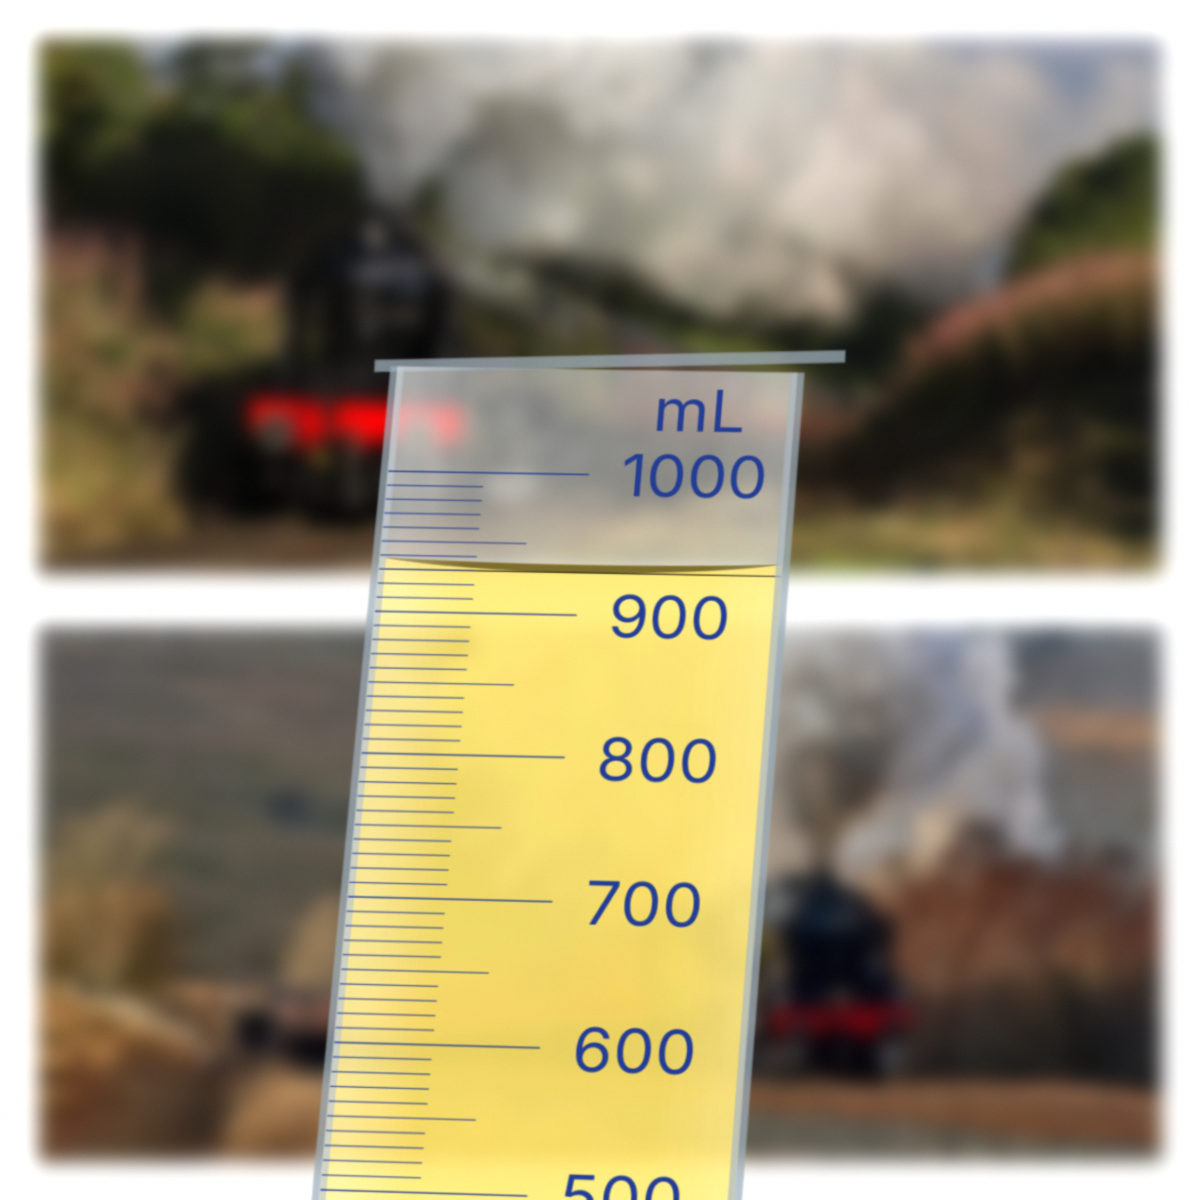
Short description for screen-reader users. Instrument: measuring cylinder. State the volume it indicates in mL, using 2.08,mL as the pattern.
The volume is 930,mL
